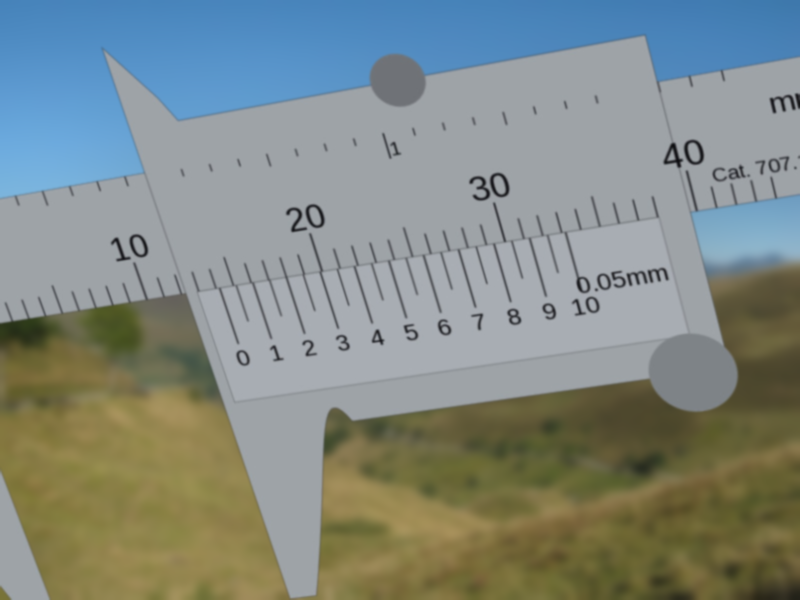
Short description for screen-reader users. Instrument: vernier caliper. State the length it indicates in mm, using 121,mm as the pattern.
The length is 14.2,mm
